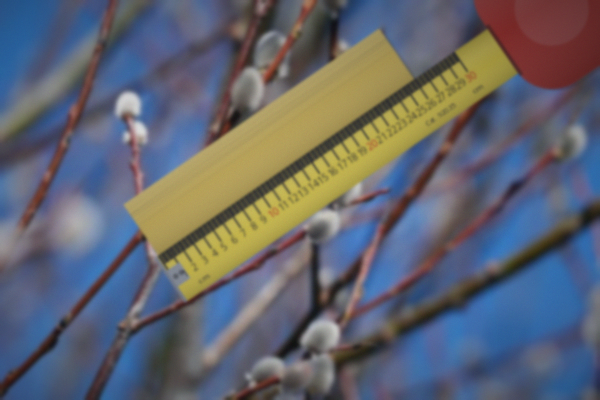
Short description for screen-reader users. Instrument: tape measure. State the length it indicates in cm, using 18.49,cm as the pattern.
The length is 26,cm
